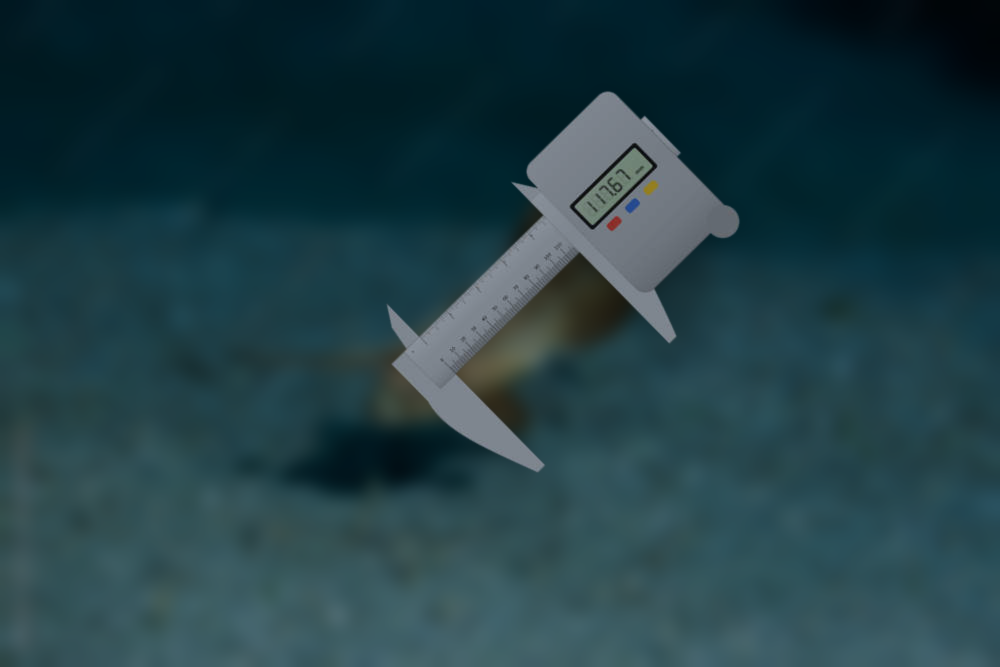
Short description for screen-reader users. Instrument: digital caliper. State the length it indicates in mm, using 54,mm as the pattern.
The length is 117.67,mm
